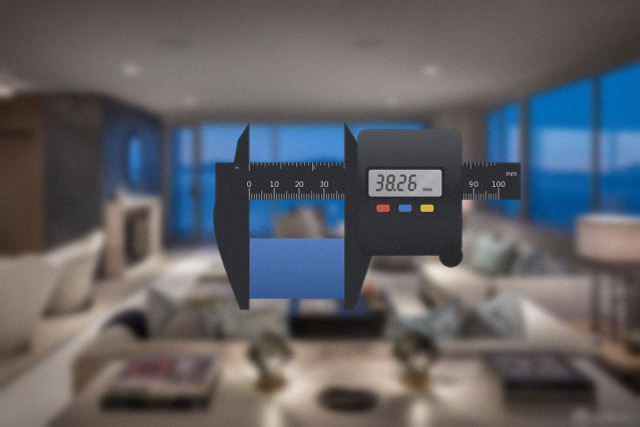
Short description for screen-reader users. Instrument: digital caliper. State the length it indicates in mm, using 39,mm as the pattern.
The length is 38.26,mm
